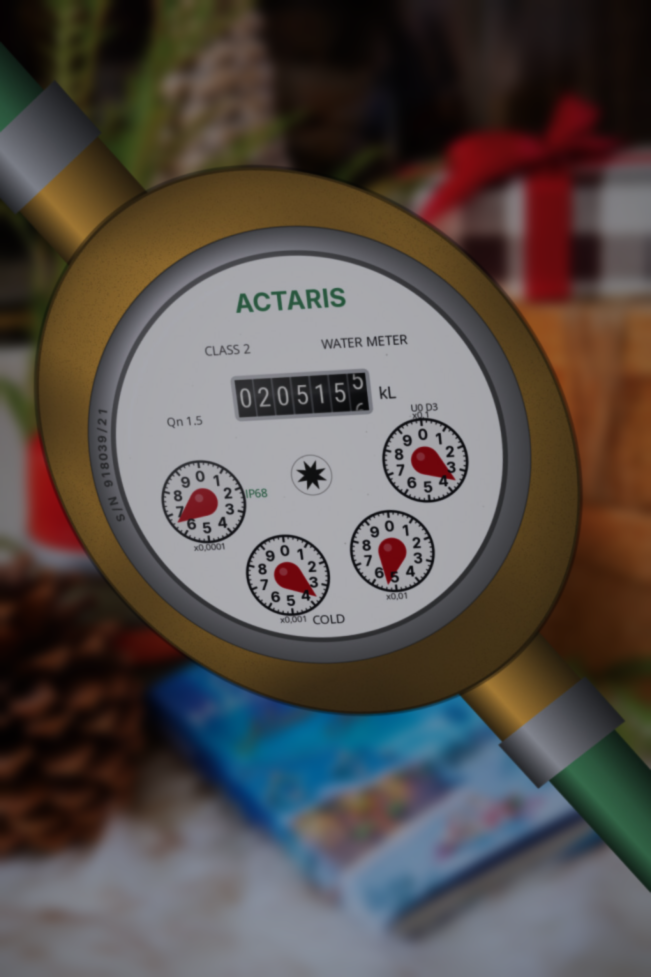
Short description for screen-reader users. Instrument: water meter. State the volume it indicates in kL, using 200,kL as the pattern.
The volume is 205155.3536,kL
